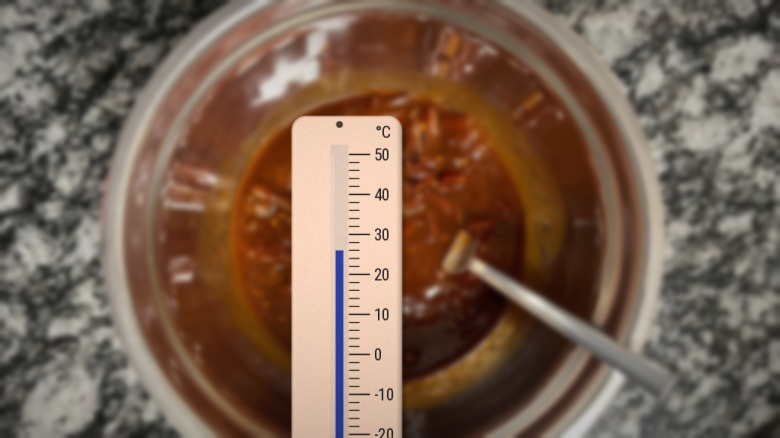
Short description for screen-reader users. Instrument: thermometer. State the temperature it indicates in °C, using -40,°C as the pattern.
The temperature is 26,°C
